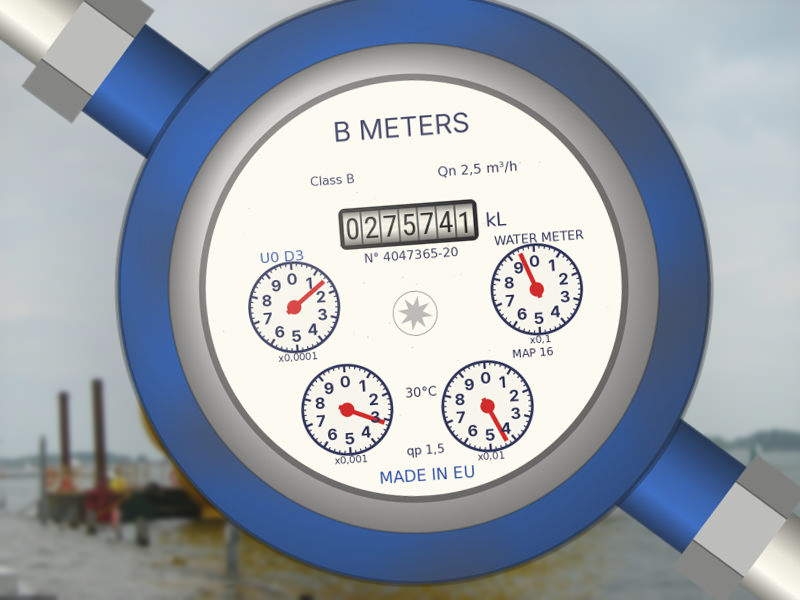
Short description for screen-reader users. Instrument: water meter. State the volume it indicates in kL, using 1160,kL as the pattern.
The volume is 275740.9431,kL
